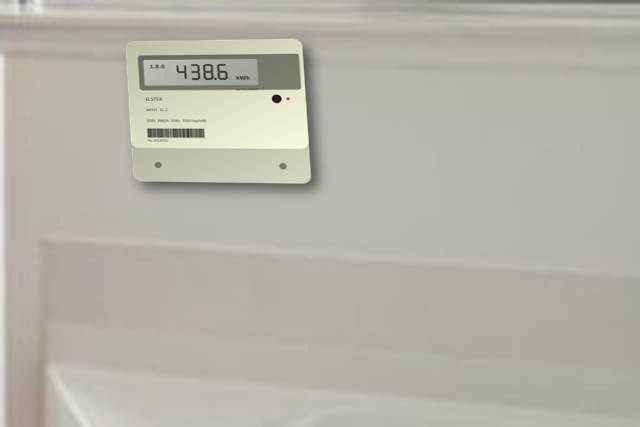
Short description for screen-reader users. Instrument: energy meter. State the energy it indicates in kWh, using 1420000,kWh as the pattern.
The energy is 438.6,kWh
